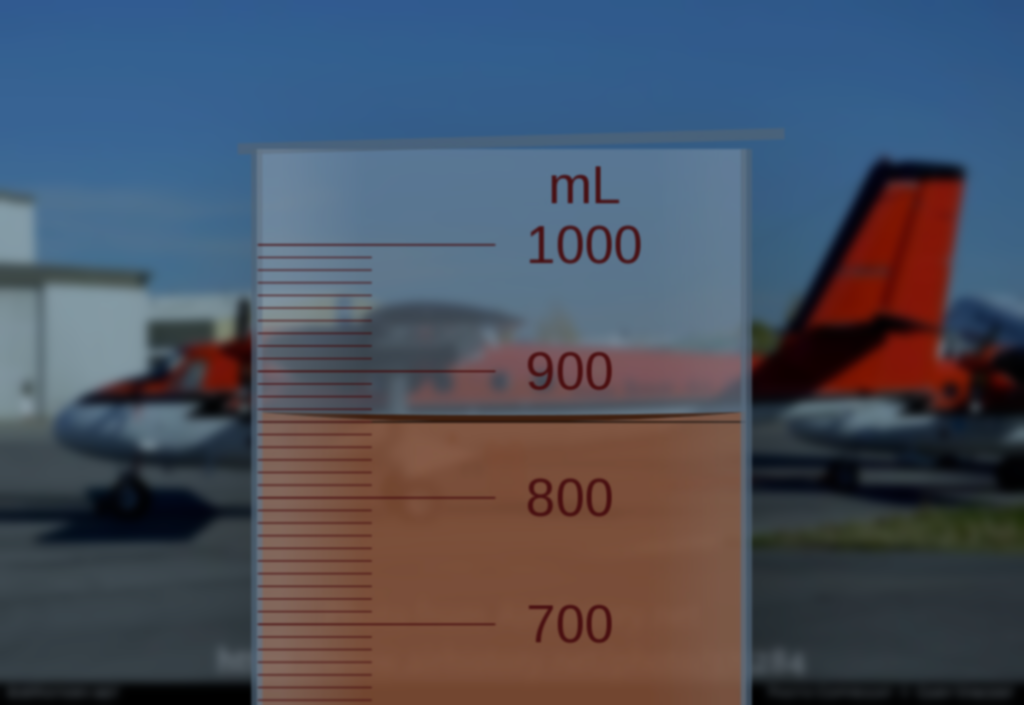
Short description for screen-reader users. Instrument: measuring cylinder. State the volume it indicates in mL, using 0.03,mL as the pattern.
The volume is 860,mL
